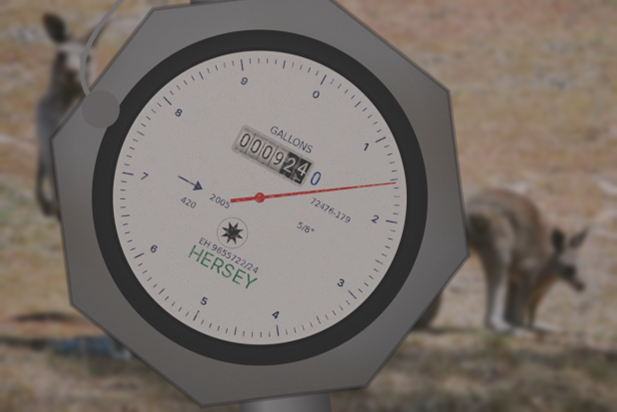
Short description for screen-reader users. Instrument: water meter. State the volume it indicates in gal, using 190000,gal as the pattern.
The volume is 9241.5,gal
